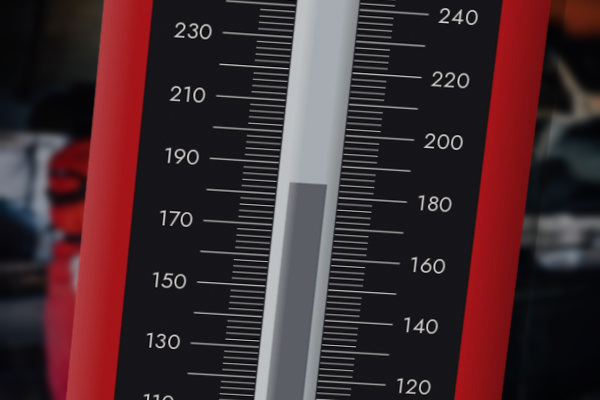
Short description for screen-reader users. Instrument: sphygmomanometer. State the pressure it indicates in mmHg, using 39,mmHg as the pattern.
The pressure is 184,mmHg
